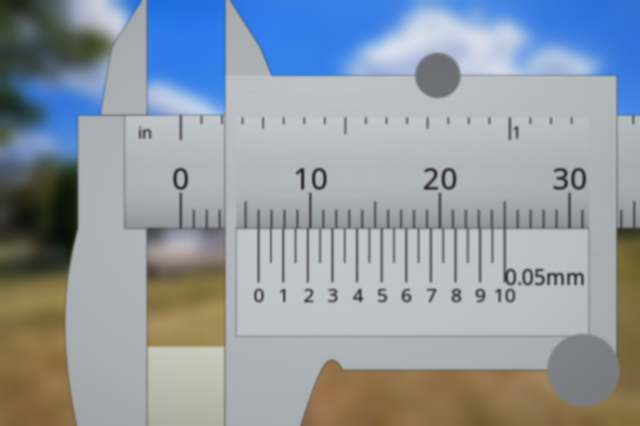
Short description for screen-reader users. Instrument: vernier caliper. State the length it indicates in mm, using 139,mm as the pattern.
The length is 6.0,mm
